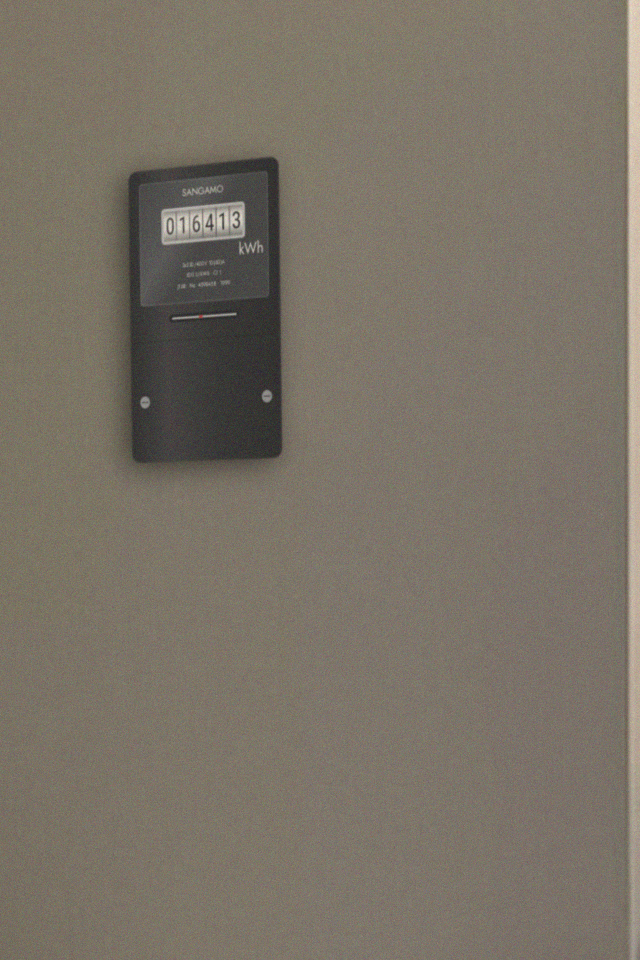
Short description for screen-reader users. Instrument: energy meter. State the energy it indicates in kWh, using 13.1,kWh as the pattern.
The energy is 16413,kWh
